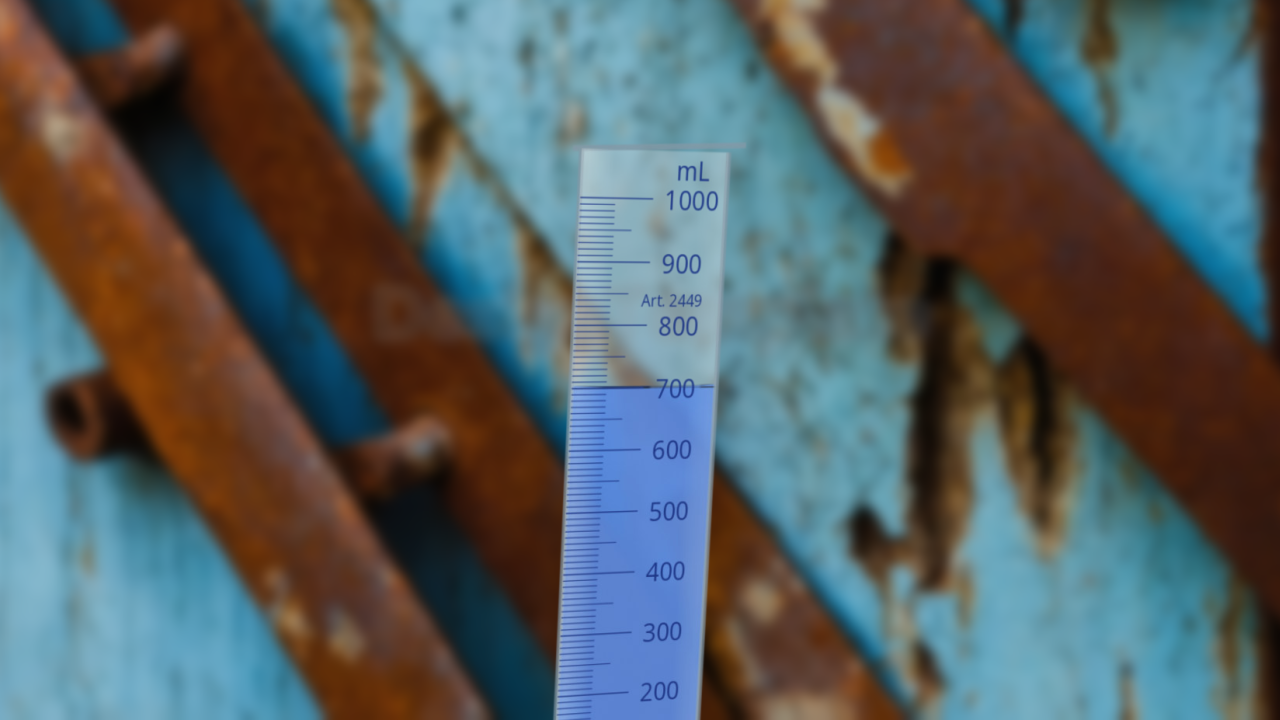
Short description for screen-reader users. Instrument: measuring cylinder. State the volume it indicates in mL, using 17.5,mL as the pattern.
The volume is 700,mL
